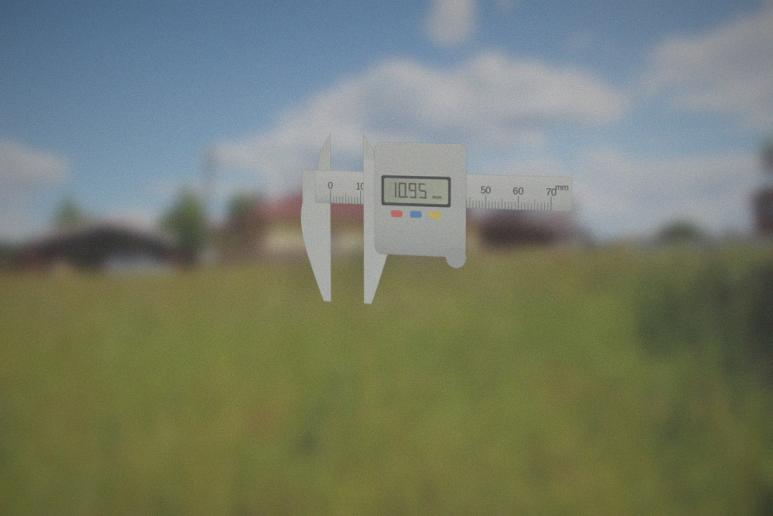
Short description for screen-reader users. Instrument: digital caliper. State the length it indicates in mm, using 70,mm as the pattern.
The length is 10.95,mm
